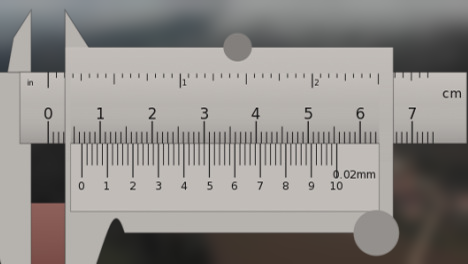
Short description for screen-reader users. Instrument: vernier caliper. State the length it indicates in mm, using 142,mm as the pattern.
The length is 6.5,mm
